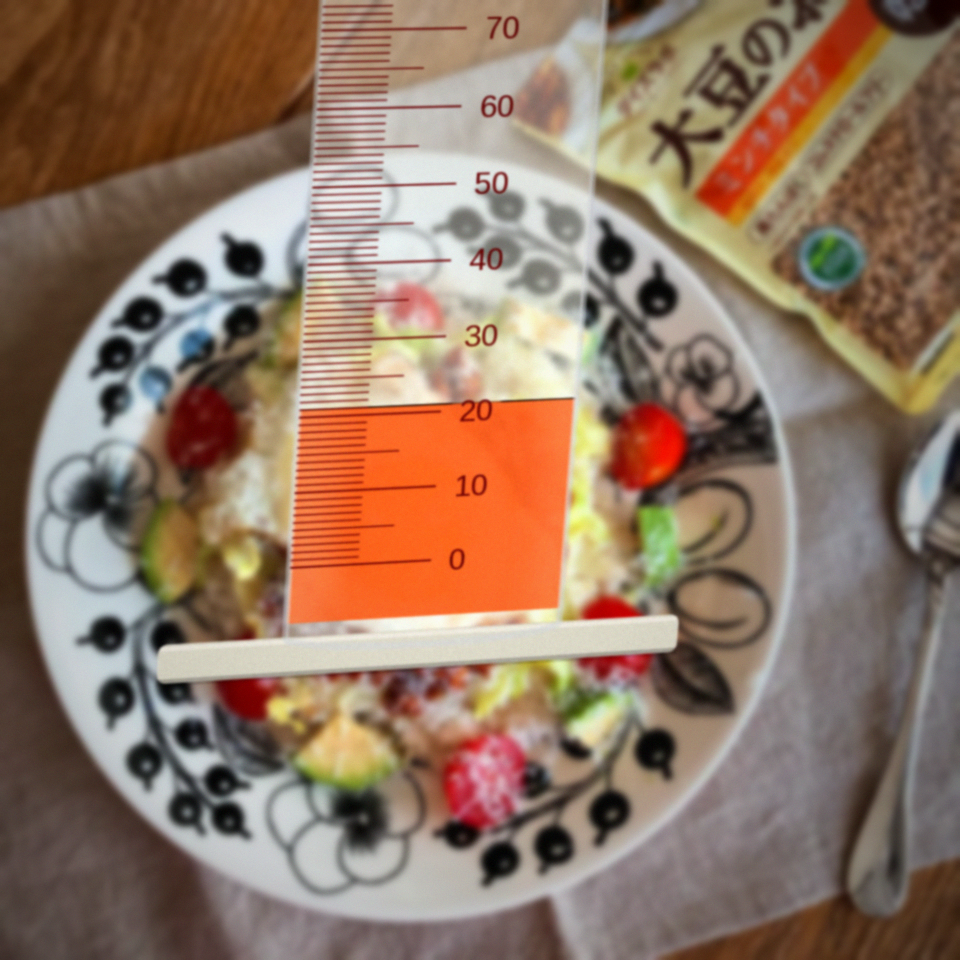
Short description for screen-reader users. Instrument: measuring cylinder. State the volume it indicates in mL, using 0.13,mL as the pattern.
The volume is 21,mL
